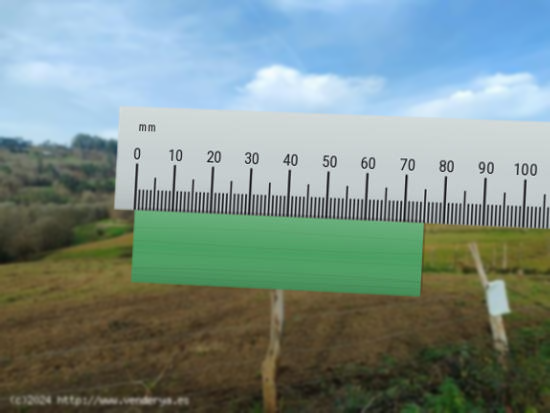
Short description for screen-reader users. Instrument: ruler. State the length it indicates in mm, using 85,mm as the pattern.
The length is 75,mm
